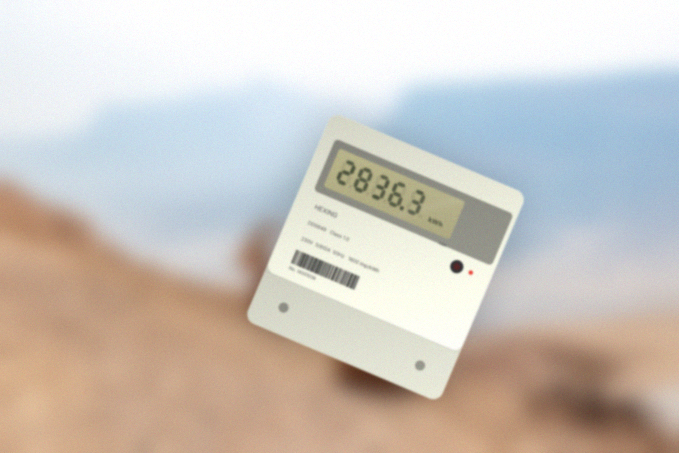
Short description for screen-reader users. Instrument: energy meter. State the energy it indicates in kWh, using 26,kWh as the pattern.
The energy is 2836.3,kWh
